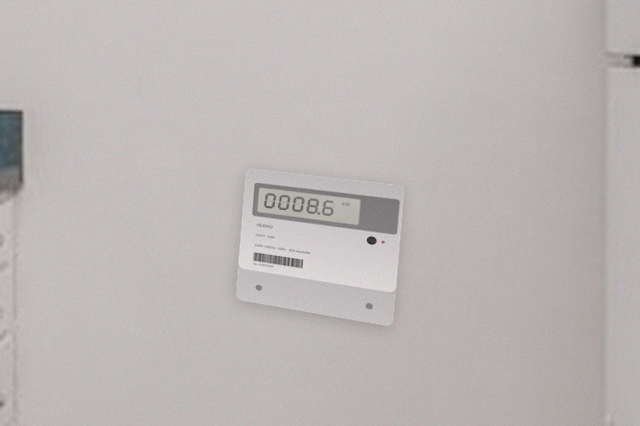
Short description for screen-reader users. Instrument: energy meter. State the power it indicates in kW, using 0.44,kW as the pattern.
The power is 8.6,kW
